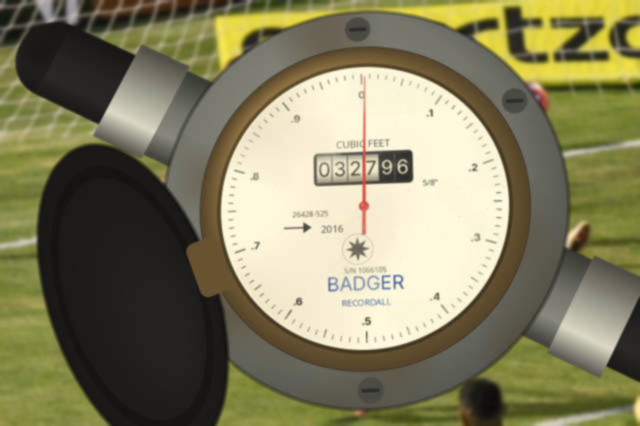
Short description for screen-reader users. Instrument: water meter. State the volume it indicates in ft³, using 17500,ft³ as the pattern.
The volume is 32796.00,ft³
